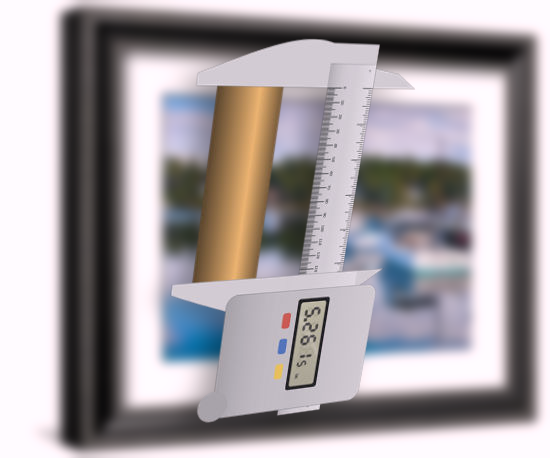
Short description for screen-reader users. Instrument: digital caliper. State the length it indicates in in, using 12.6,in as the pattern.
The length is 5.2615,in
